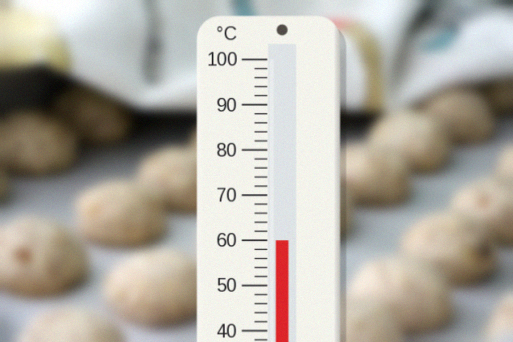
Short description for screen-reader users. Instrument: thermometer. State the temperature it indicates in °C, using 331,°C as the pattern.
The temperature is 60,°C
